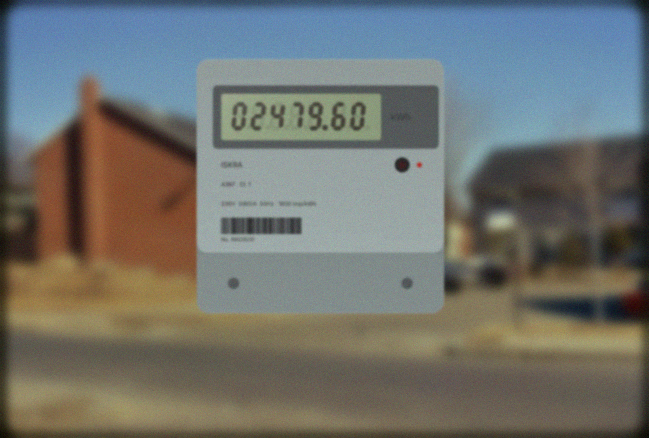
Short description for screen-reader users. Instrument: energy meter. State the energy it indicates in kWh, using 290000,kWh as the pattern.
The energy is 2479.60,kWh
